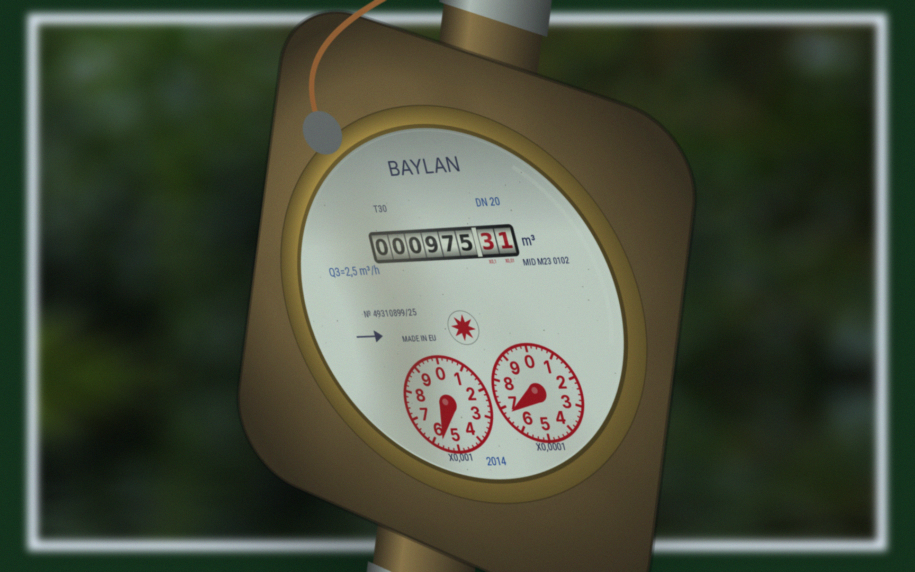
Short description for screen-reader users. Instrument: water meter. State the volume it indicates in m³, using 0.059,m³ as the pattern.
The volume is 975.3156,m³
